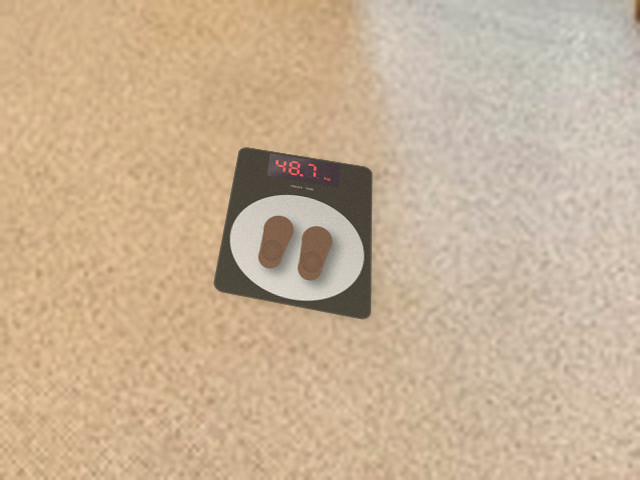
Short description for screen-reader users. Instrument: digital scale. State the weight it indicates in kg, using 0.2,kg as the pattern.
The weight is 48.7,kg
